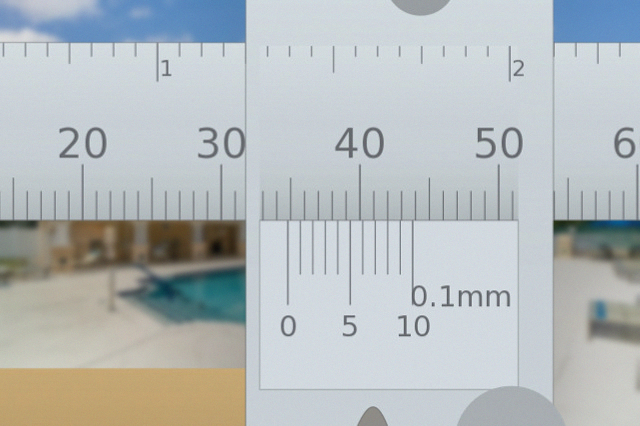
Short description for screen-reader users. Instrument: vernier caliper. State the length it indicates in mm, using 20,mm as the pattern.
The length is 34.8,mm
